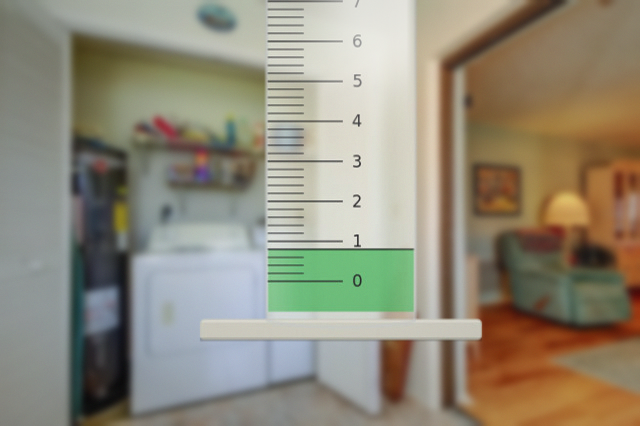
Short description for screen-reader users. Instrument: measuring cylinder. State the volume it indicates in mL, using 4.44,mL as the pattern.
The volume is 0.8,mL
